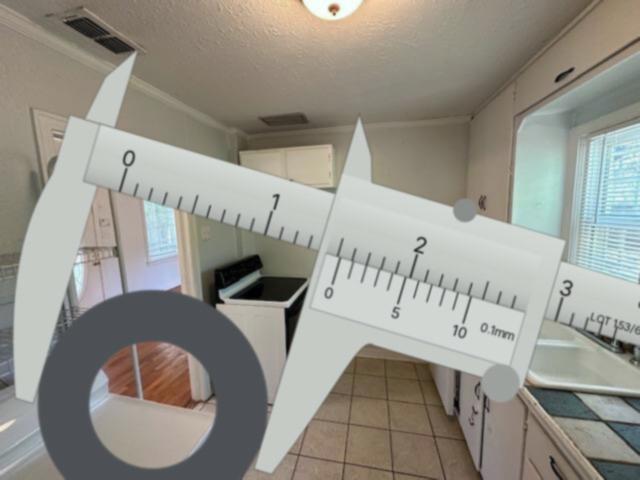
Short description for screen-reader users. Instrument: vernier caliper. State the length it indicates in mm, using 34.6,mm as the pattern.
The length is 15.2,mm
